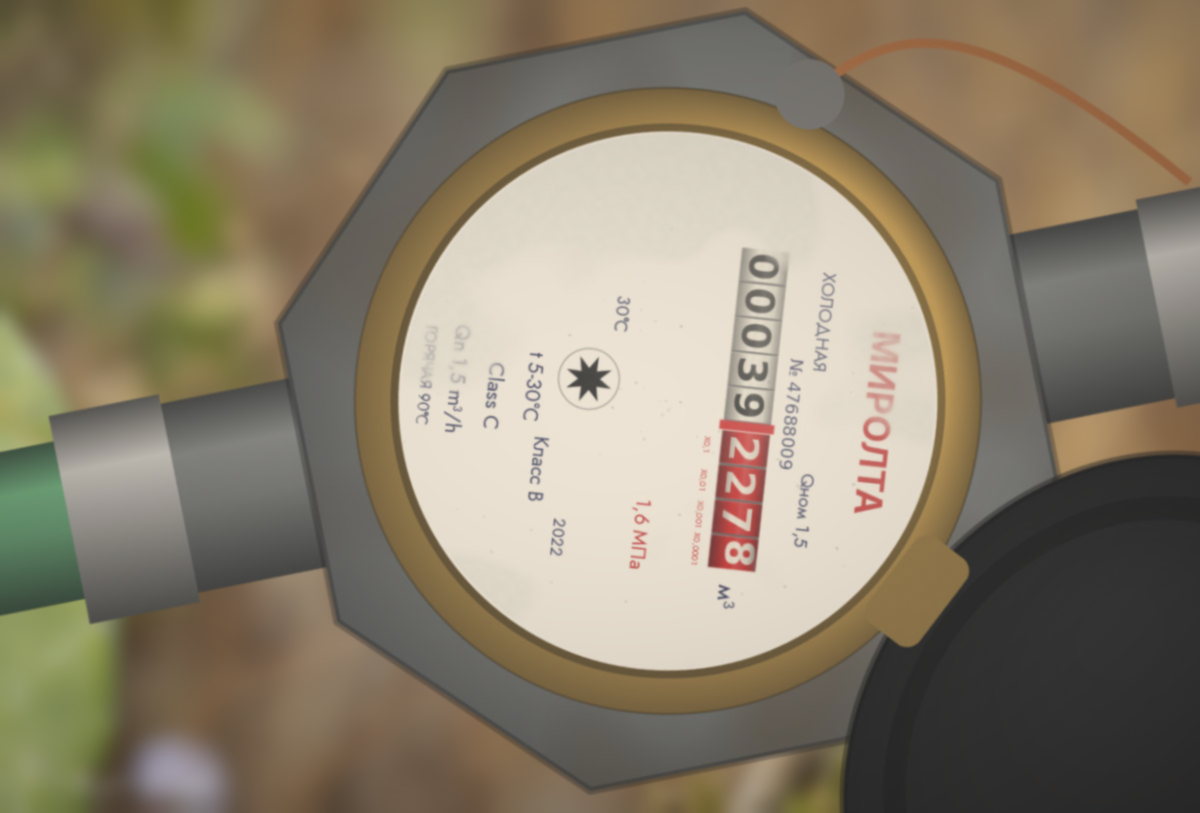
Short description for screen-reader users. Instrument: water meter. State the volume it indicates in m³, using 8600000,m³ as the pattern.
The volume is 39.2278,m³
